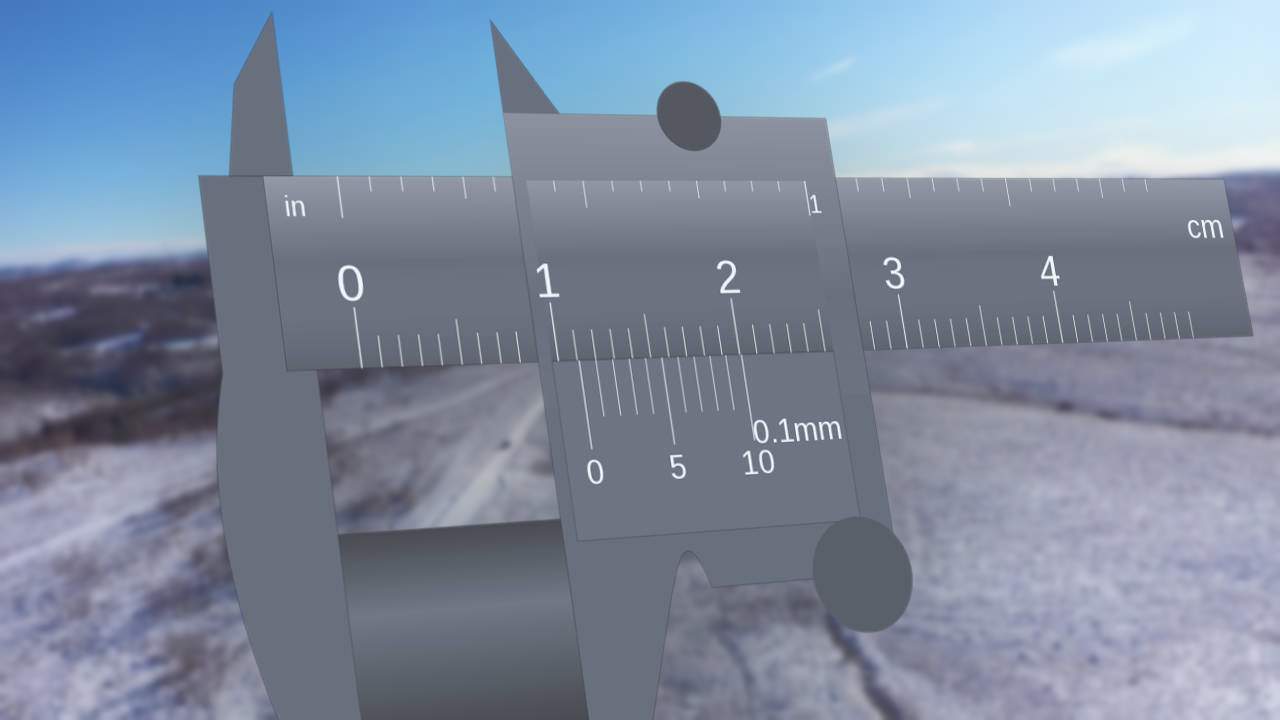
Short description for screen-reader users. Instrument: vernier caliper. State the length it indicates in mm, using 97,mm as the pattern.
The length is 11.1,mm
